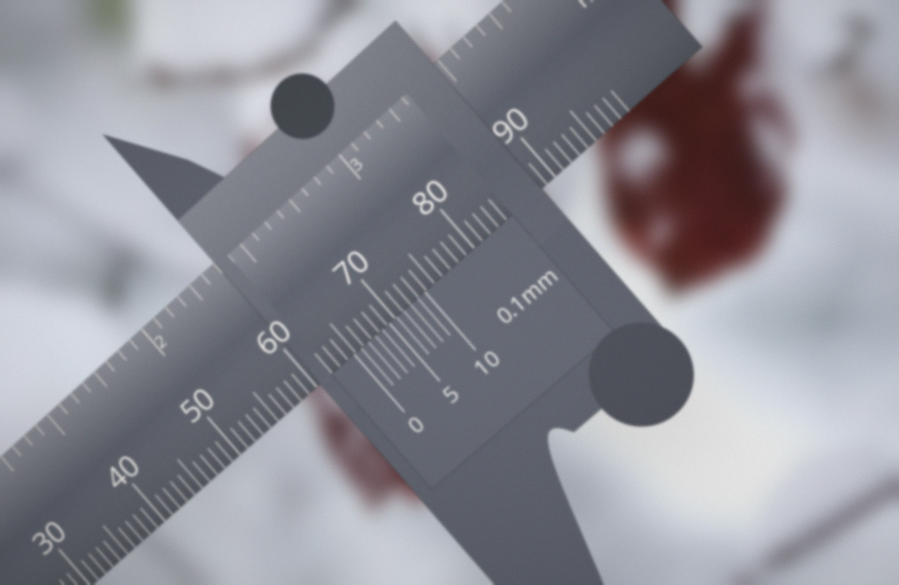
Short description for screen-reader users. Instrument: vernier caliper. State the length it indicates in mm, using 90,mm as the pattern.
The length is 64.8,mm
